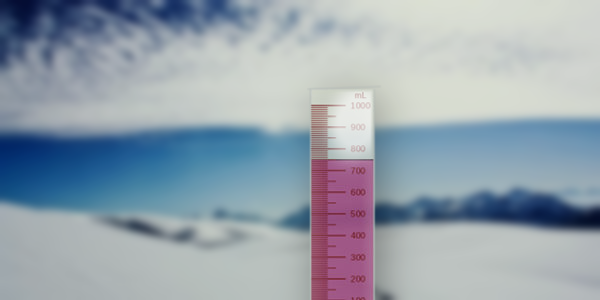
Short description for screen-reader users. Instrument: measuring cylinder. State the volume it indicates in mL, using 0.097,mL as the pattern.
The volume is 750,mL
